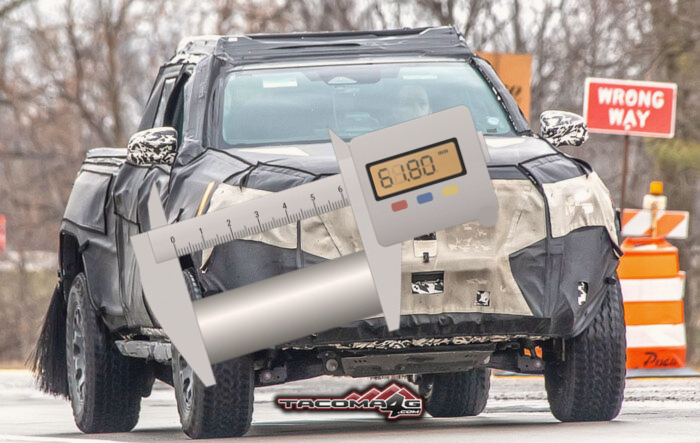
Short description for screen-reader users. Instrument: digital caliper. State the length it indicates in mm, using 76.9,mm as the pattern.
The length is 61.80,mm
